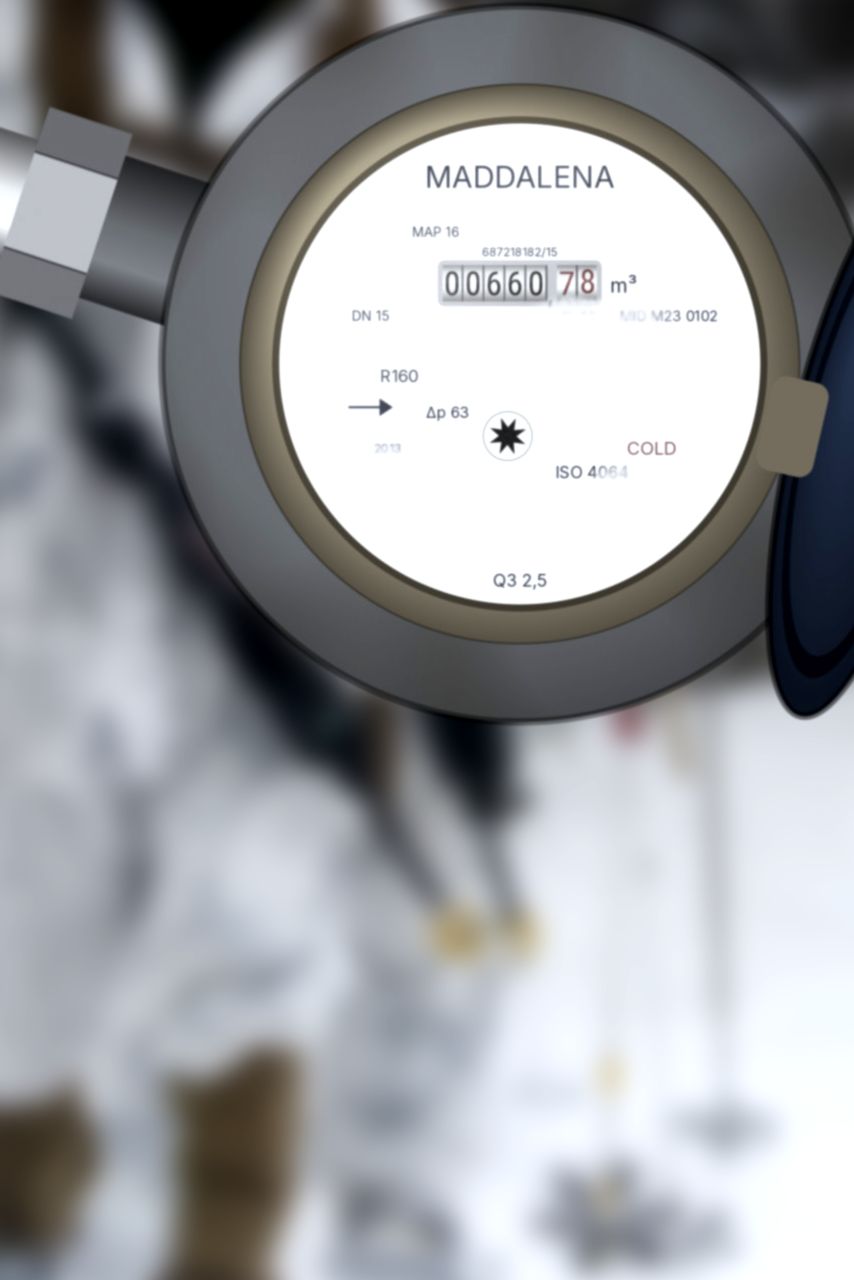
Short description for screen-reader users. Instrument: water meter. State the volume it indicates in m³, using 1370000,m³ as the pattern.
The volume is 660.78,m³
